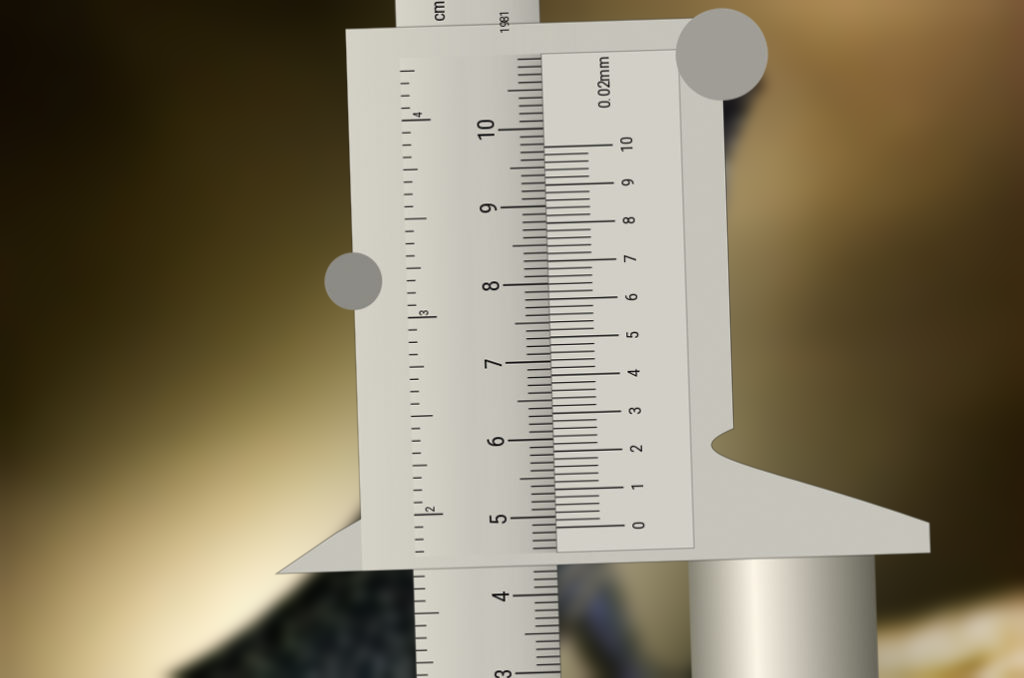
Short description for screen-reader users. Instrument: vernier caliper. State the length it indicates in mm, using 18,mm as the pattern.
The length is 48.6,mm
